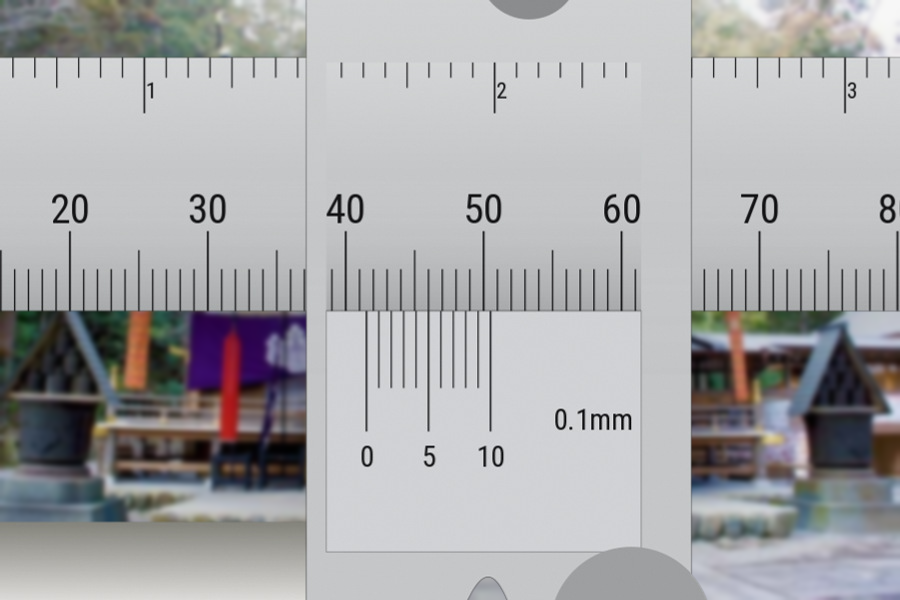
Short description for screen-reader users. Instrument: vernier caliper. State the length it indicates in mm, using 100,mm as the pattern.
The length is 41.5,mm
